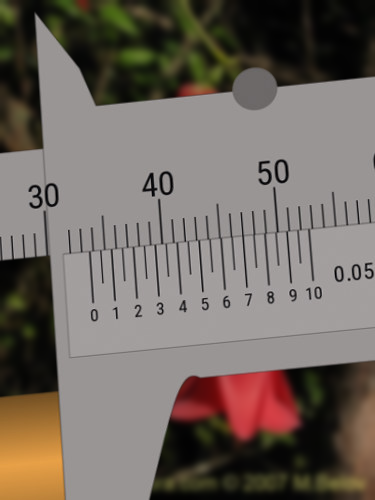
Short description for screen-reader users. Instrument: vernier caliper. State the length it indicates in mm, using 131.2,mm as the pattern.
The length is 33.7,mm
